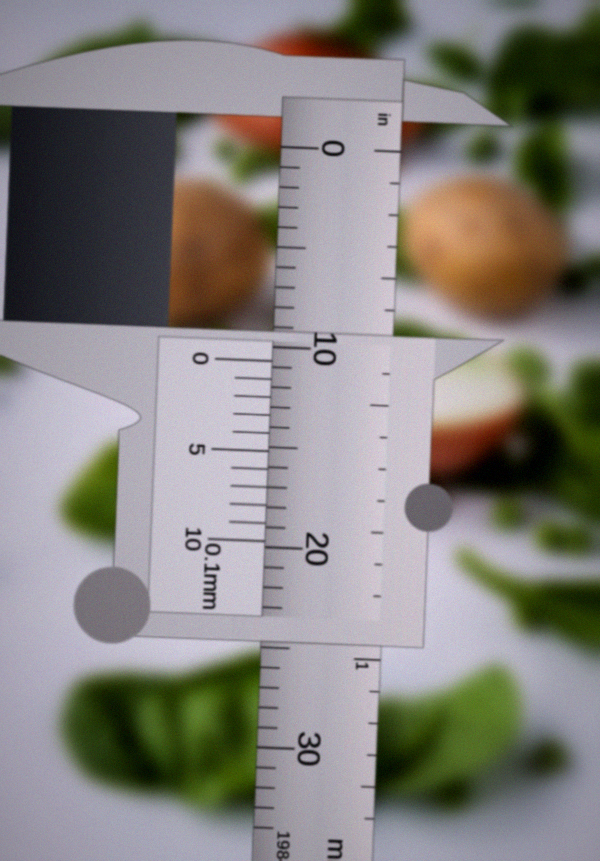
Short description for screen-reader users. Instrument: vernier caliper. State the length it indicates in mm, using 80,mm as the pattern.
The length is 10.7,mm
